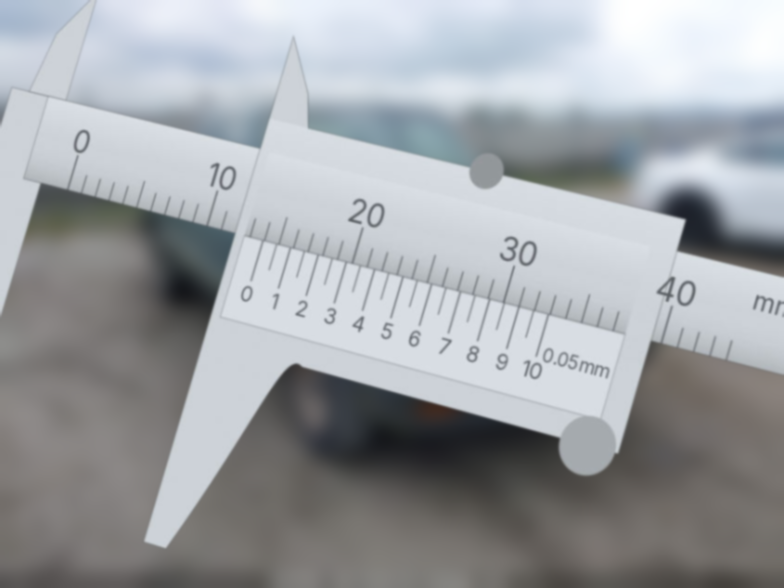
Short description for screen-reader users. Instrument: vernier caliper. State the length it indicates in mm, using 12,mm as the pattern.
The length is 13.9,mm
